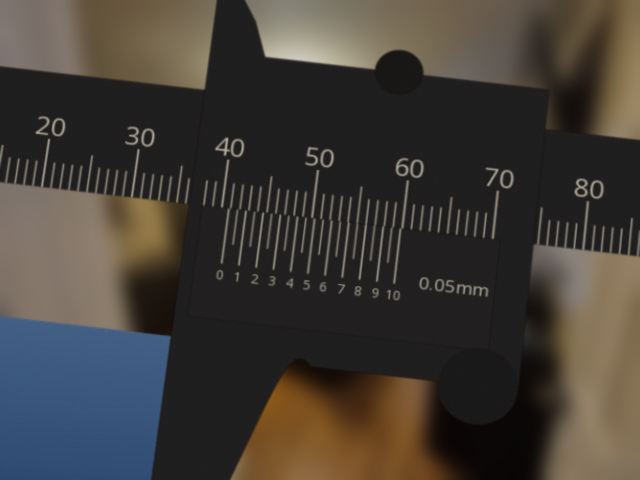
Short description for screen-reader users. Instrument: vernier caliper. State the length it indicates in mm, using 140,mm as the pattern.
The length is 40.8,mm
